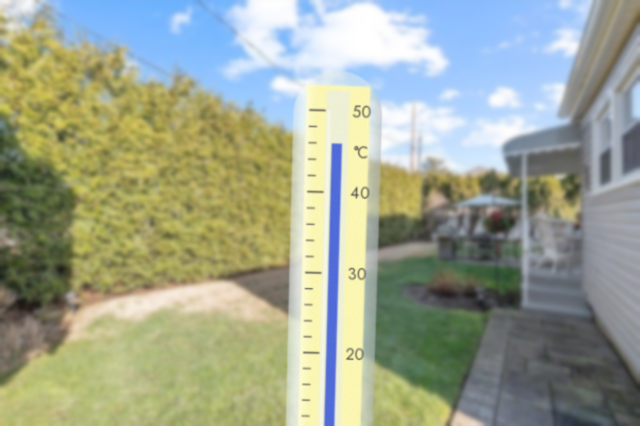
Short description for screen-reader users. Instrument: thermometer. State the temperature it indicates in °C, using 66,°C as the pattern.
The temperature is 46,°C
